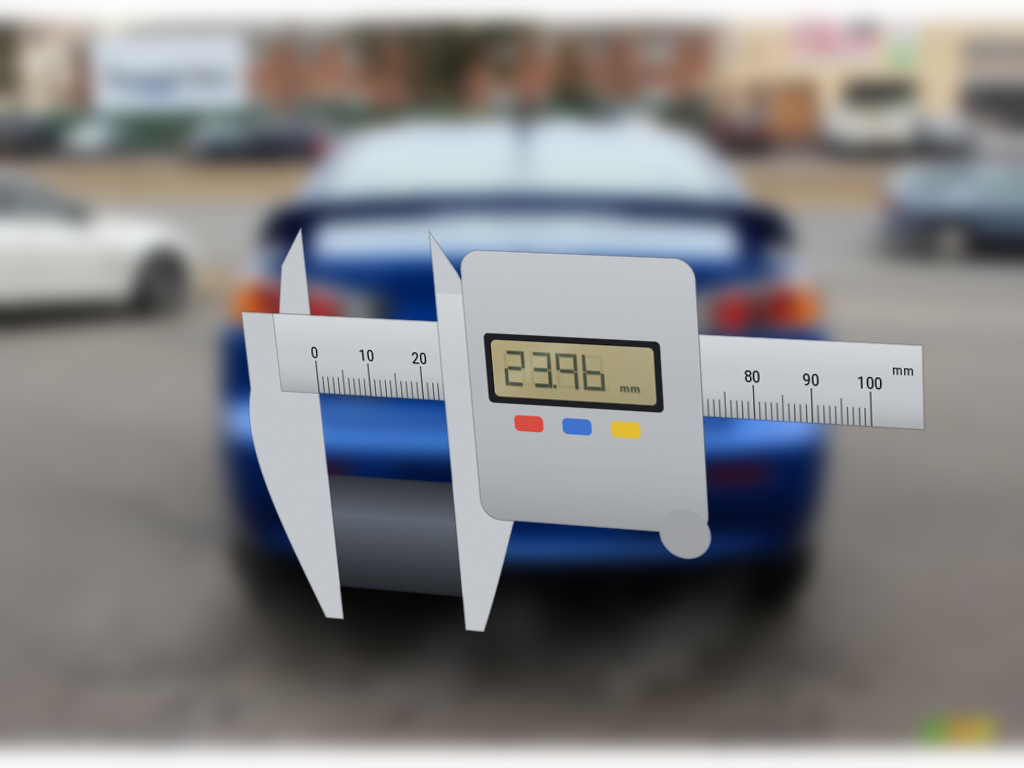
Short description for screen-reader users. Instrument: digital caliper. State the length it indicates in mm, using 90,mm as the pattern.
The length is 23.96,mm
